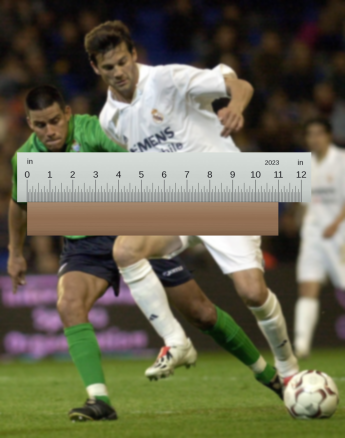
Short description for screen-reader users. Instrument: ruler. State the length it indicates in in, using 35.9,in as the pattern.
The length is 11,in
